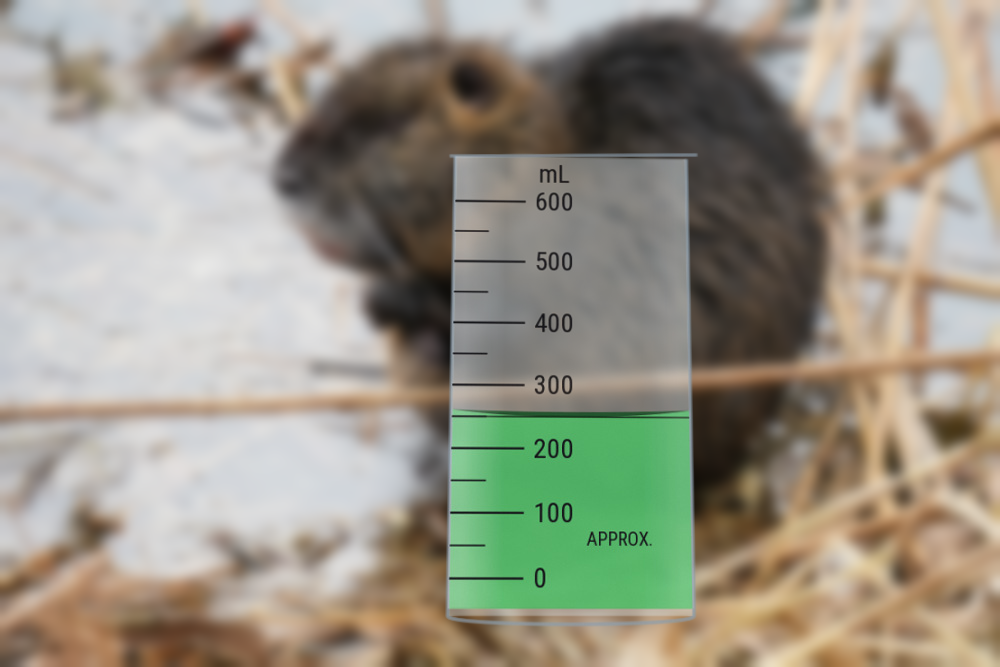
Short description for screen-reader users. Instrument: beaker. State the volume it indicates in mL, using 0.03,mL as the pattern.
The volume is 250,mL
